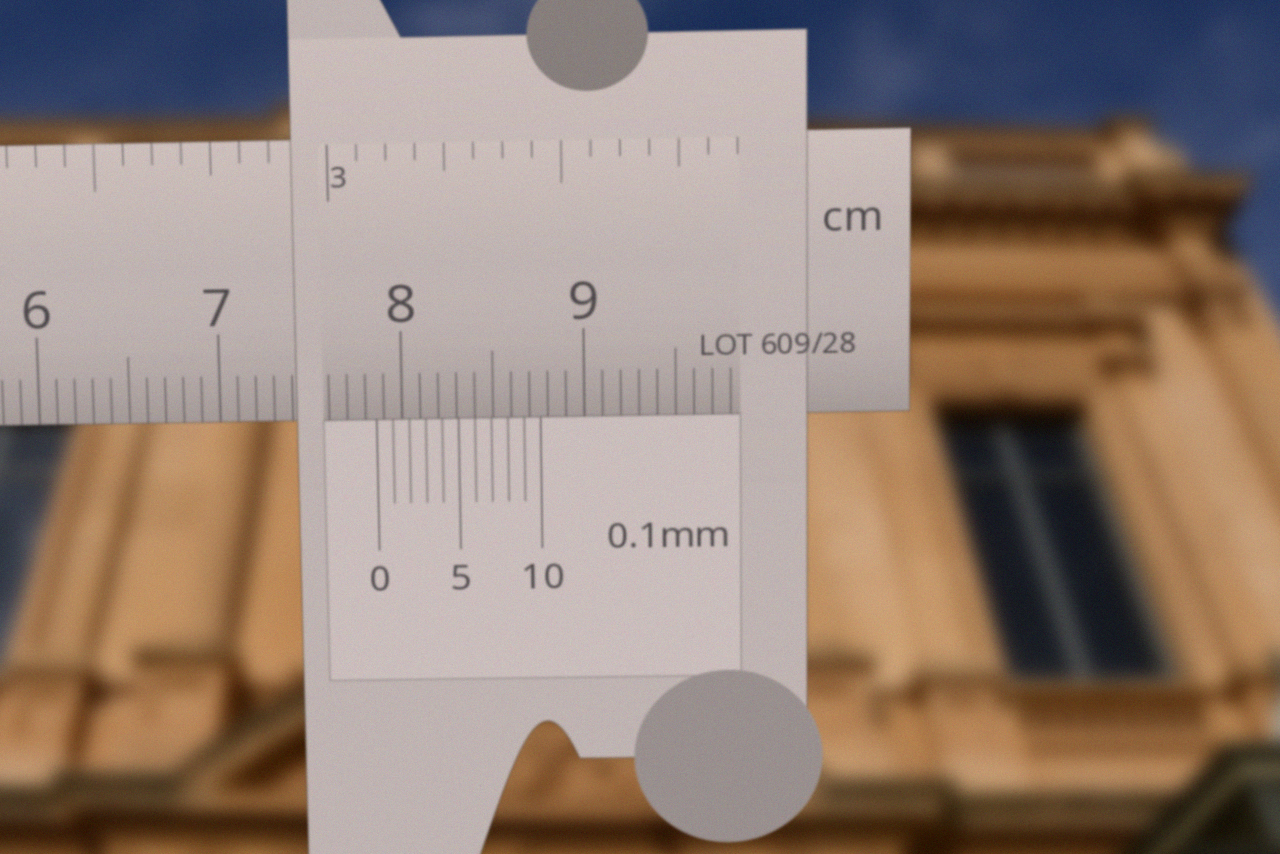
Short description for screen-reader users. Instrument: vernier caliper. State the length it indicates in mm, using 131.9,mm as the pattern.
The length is 78.6,mm
